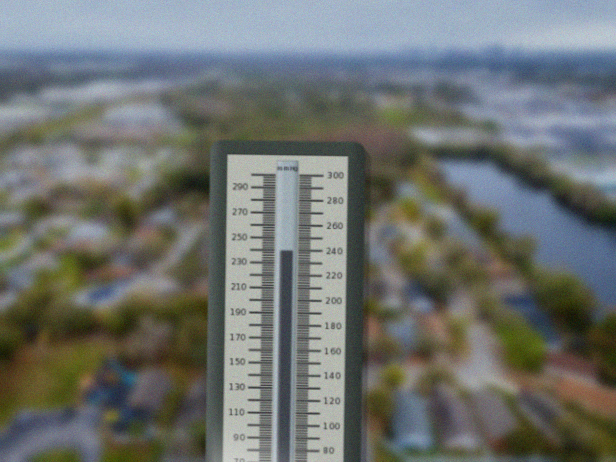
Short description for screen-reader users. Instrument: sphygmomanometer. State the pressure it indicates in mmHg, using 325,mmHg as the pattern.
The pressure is 240,mmHg
